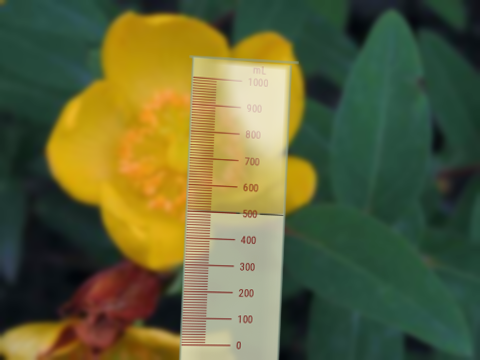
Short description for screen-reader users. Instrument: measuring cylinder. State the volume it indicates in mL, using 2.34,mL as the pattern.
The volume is 500,mL
